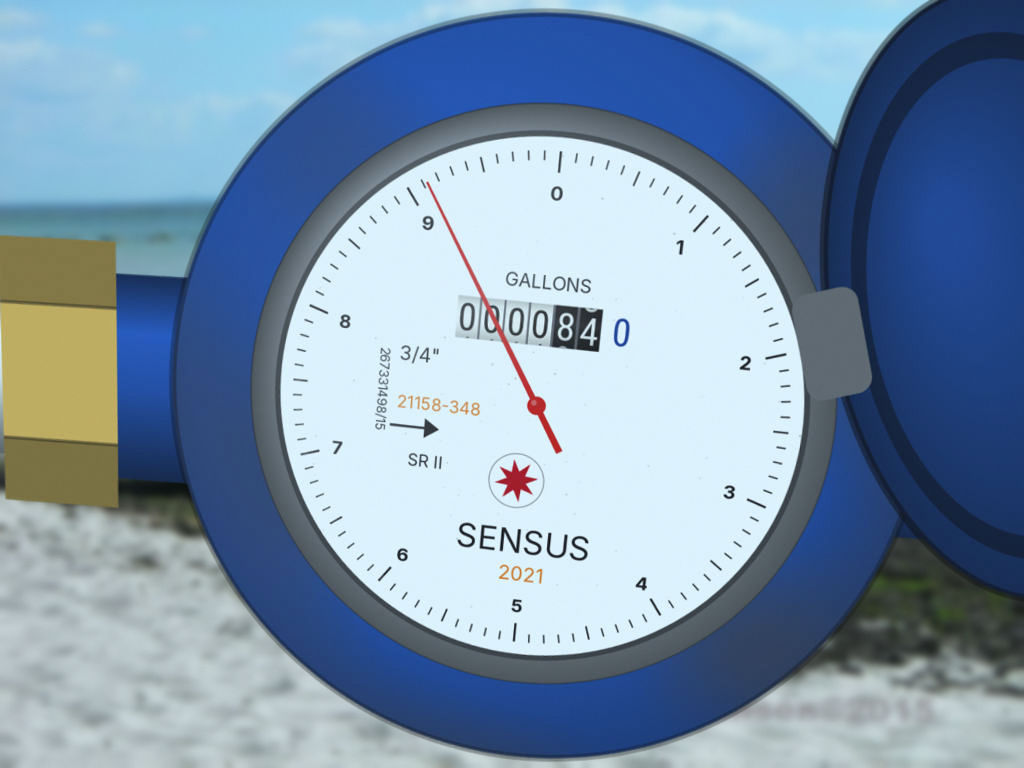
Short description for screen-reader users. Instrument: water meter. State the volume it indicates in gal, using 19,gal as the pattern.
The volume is 839.1,gal
